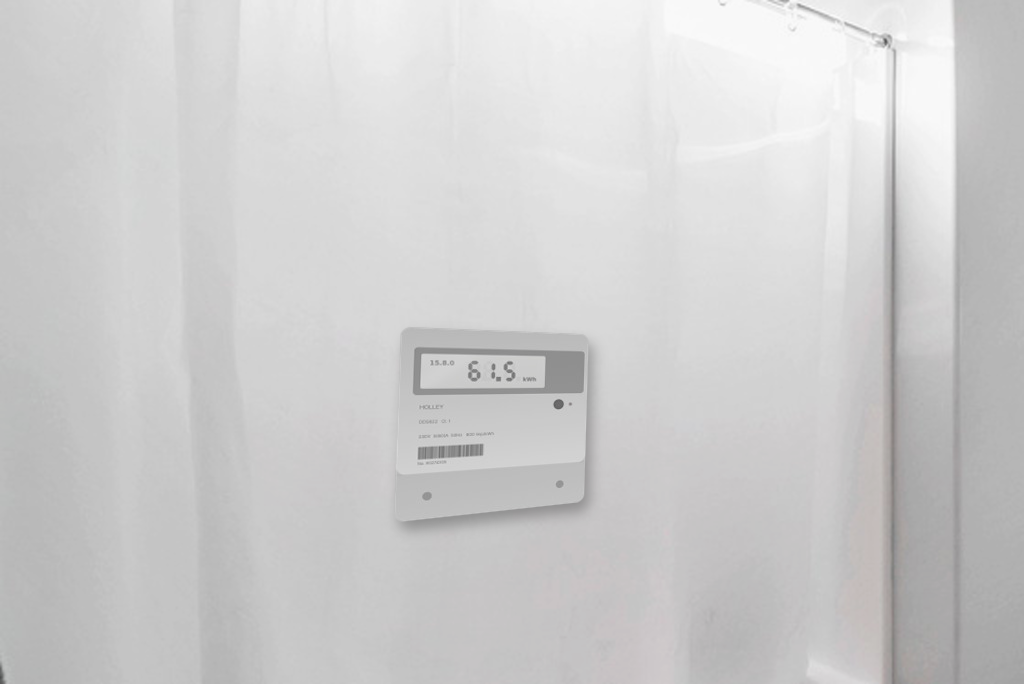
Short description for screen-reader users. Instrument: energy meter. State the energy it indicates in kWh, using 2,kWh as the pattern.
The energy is 61.5,kWh
